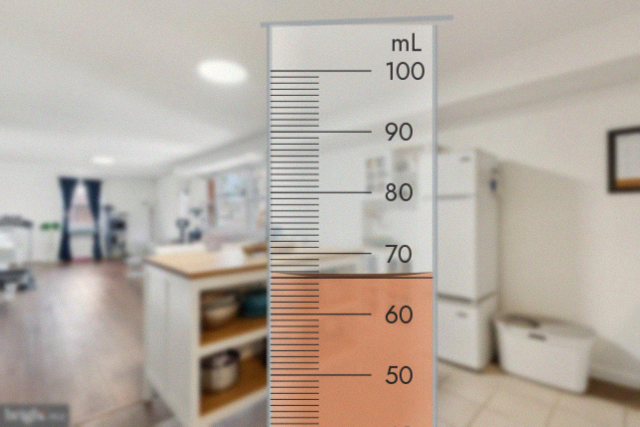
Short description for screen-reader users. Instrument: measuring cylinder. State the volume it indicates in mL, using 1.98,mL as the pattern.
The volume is 66,mL
